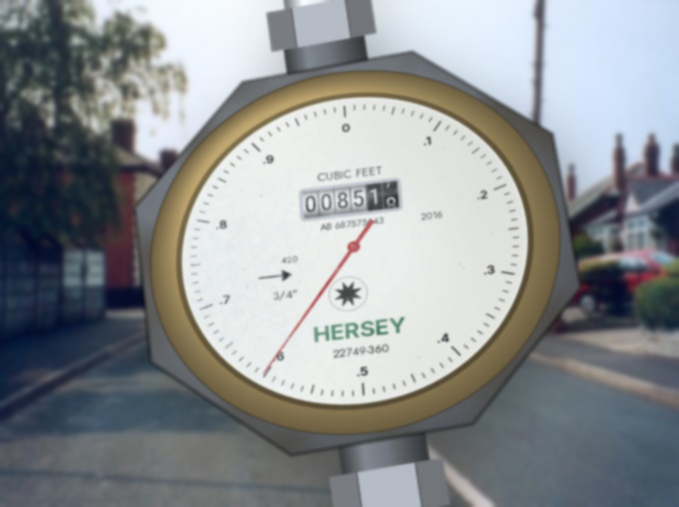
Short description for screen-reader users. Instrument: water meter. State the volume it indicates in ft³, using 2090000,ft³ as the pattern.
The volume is 8517.60,ft³
